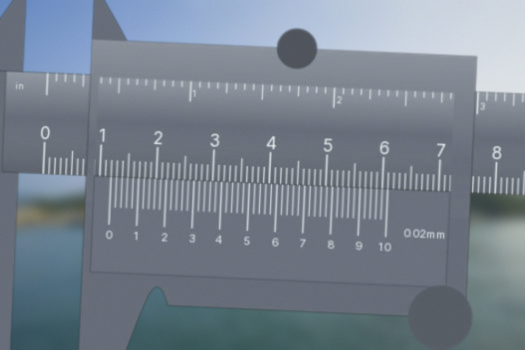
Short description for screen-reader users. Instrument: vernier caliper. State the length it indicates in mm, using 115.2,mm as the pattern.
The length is 12.0,mm
